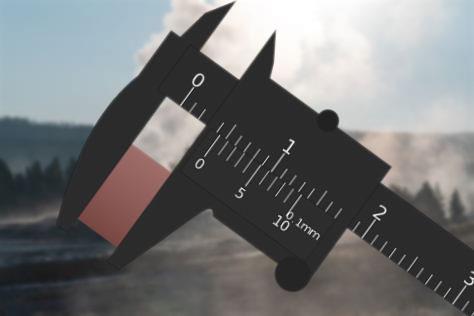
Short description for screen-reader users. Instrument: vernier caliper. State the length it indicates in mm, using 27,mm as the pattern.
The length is 4.4,mm
